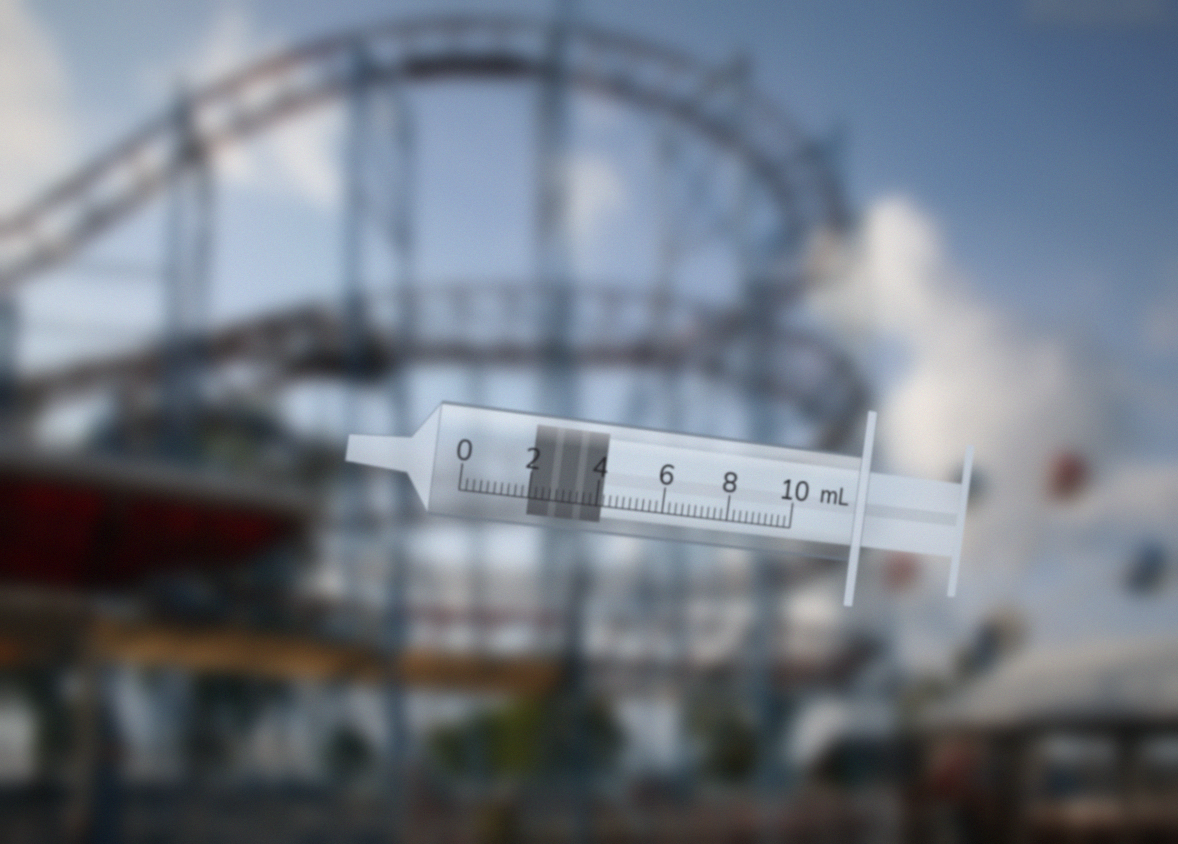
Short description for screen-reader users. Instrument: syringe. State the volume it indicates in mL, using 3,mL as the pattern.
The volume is 2,mL
